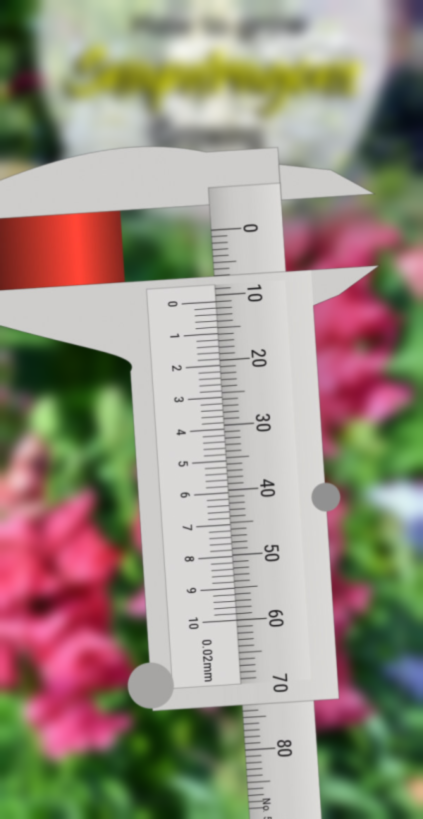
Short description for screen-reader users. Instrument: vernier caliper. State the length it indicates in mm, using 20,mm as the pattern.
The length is 11.0,mm
